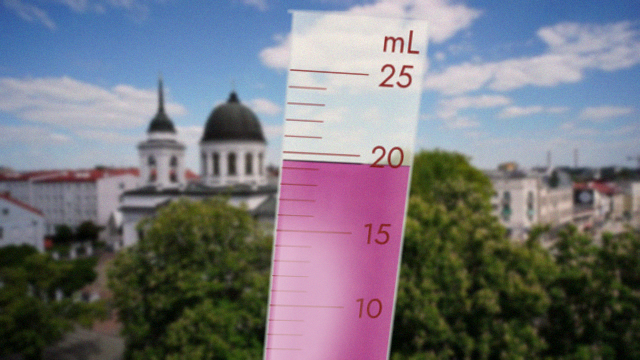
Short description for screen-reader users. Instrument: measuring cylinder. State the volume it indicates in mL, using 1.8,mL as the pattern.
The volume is 19.5,mL
